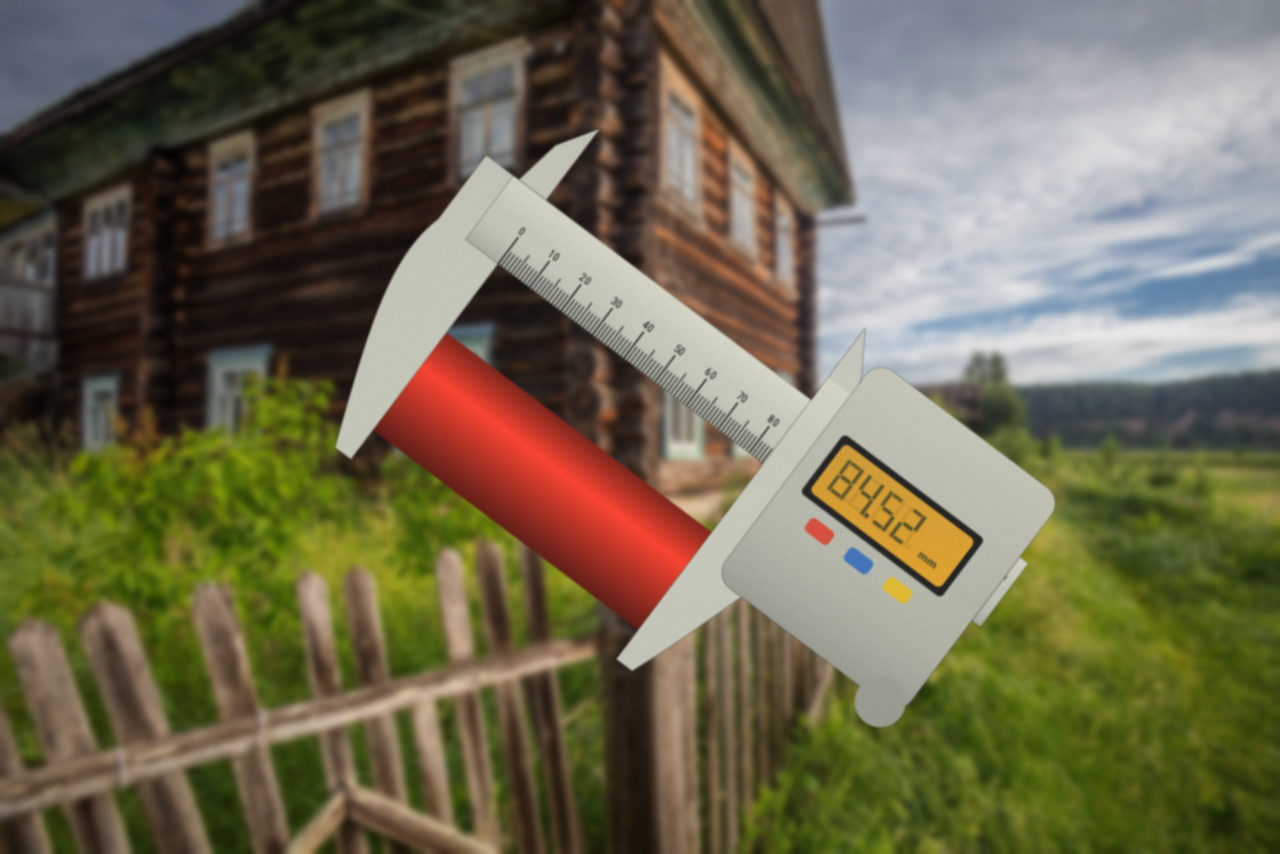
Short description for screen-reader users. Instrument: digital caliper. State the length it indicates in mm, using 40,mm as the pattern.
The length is 84.52,mm
